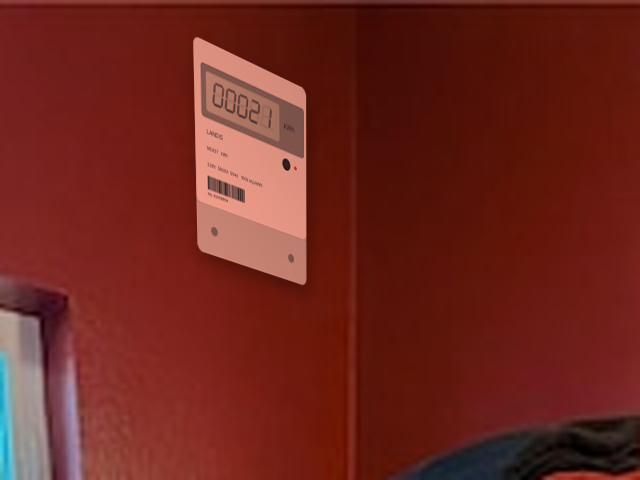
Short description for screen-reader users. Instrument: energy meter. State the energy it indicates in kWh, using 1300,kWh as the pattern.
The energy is 21,kWh
